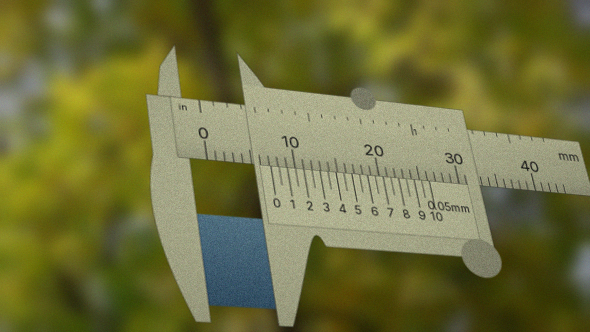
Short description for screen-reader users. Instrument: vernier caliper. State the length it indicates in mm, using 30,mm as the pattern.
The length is 7.2,mm
